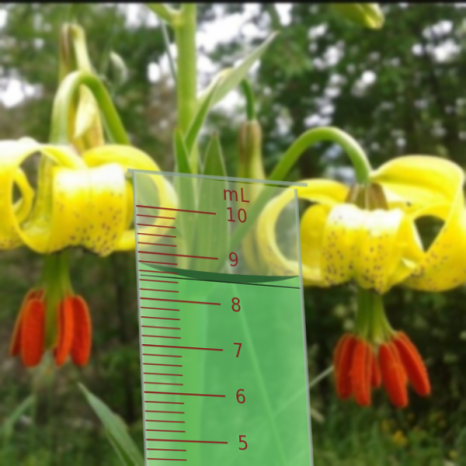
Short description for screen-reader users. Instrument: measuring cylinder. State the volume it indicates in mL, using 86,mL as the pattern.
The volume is 8.5,mL
